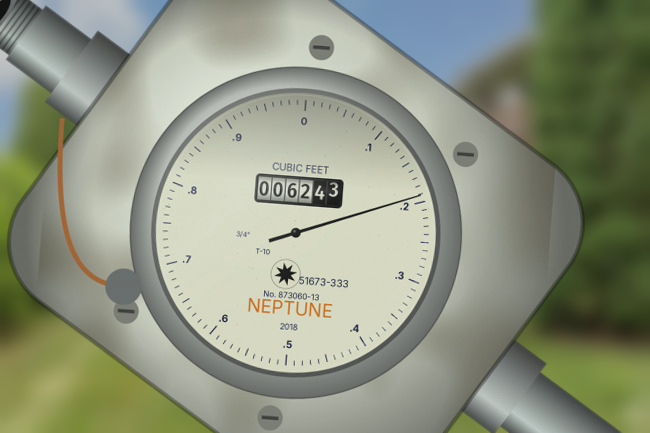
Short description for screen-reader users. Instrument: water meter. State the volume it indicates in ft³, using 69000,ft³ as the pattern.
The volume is 6243.19,ft³
